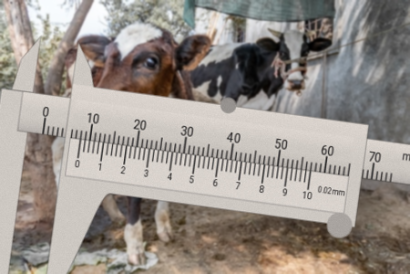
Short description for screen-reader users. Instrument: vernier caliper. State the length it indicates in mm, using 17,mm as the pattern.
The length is 8.0,mm
